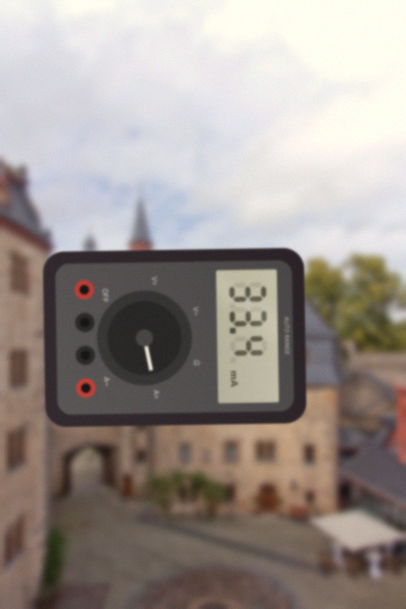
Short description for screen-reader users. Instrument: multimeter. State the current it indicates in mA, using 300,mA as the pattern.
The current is 33.4,mA
